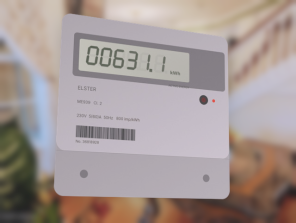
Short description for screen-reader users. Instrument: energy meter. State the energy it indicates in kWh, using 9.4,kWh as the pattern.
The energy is 631.1,kWh
